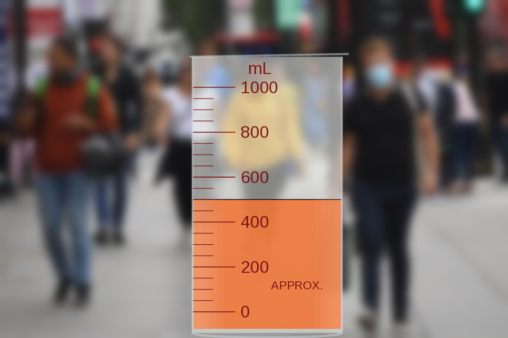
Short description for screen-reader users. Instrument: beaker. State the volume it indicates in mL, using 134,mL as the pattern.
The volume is 500,mL
